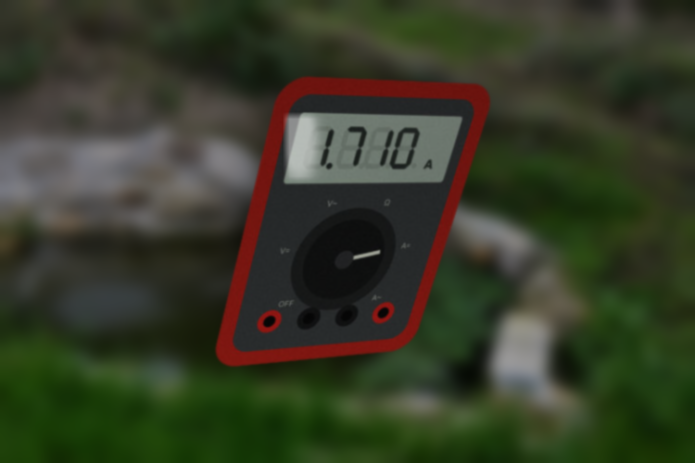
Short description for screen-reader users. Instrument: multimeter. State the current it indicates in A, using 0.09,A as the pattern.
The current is 1.710,A
